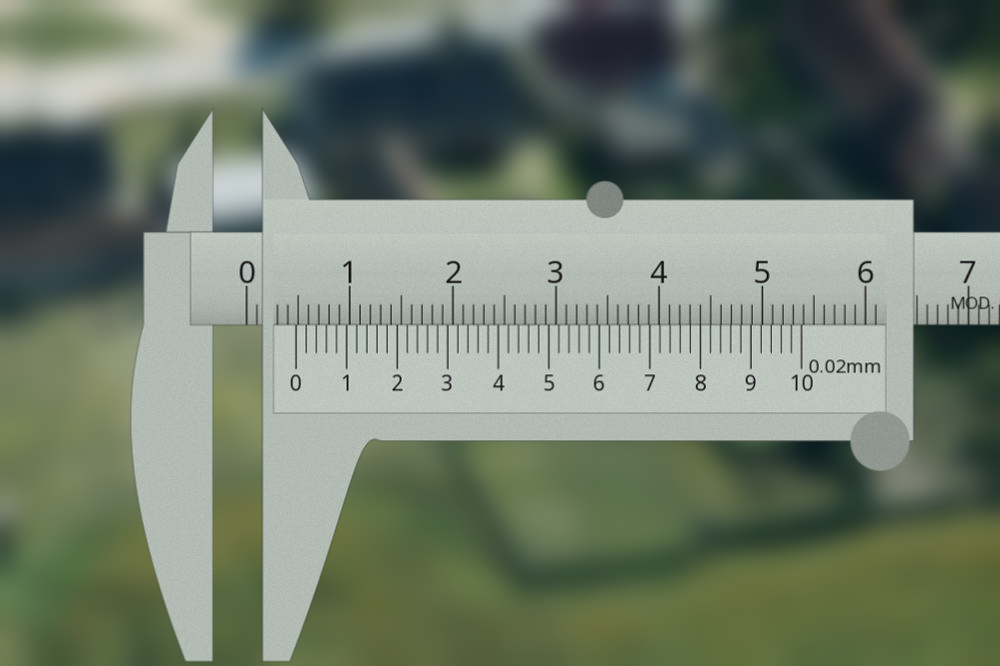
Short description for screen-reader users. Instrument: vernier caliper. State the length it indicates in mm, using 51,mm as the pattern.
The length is 4.8,mm
